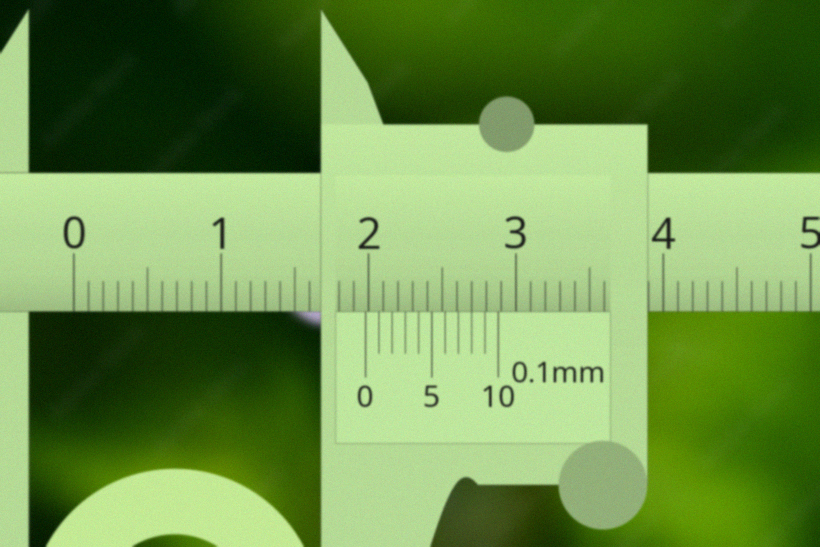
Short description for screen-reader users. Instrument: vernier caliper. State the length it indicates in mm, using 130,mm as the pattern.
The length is 19.8,mm
